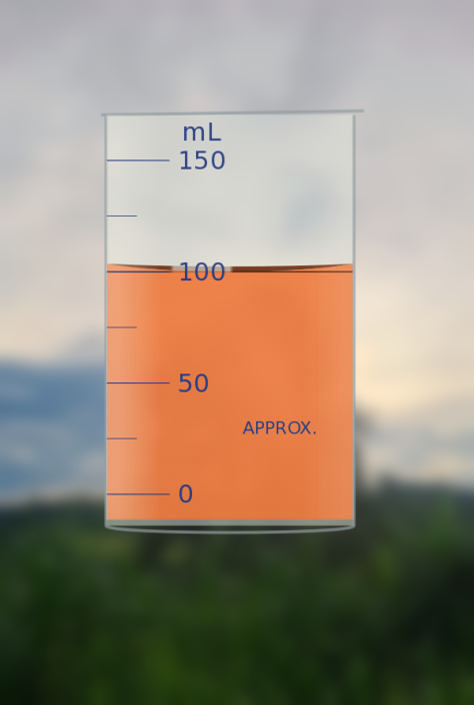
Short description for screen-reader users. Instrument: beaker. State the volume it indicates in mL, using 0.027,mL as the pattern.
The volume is 100,mL
